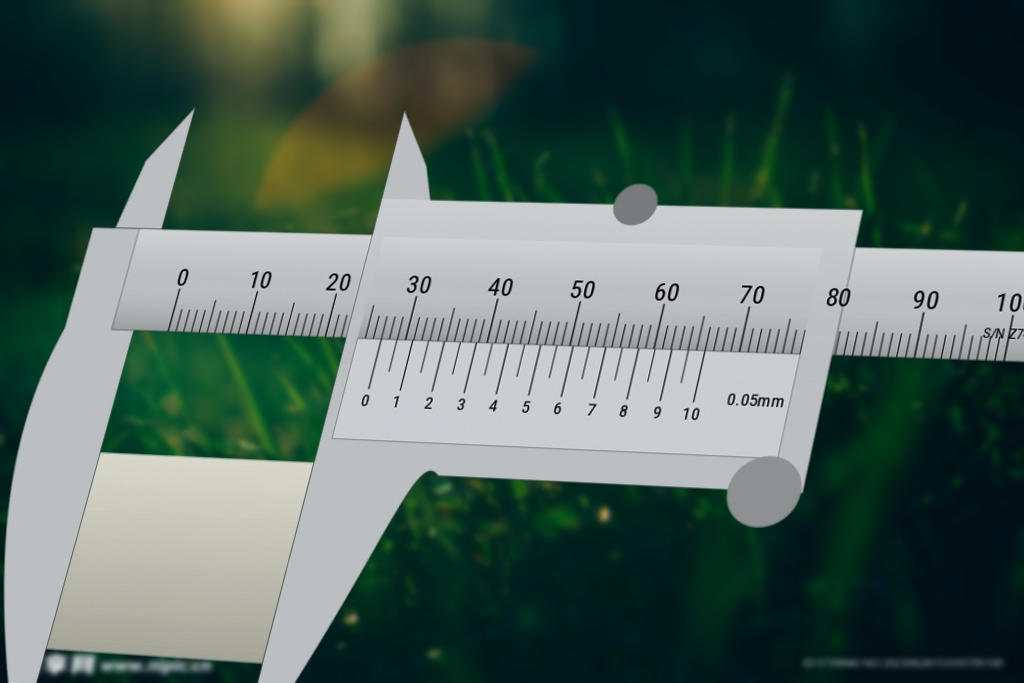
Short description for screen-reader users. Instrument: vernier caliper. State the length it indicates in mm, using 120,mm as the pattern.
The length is 27.0,mm
